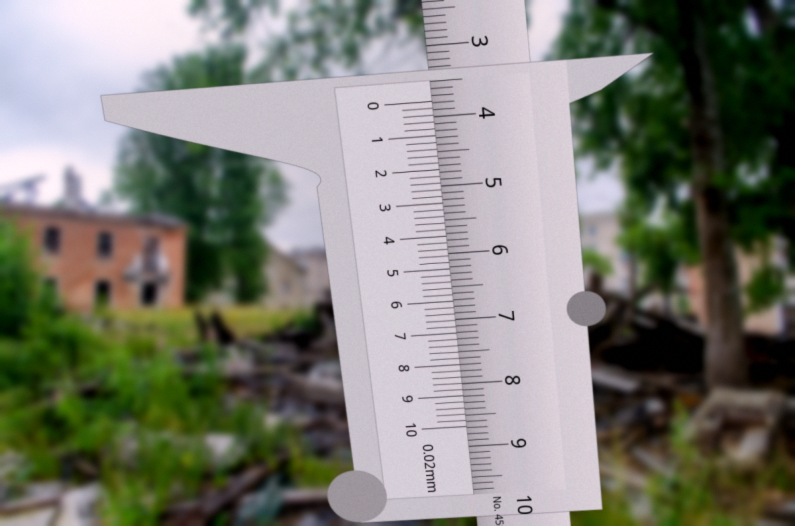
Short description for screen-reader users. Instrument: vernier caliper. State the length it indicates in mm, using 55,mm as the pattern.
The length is 37.8,mm
